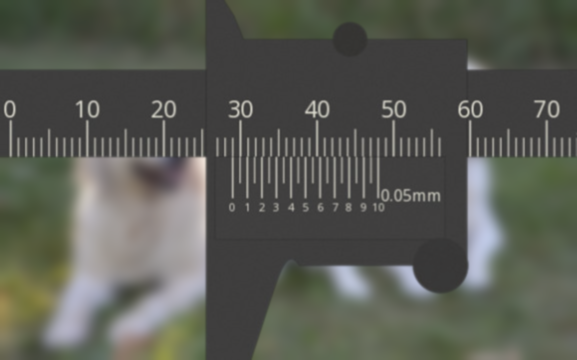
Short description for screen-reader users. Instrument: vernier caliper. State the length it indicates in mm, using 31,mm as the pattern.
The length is 29.0,mm
